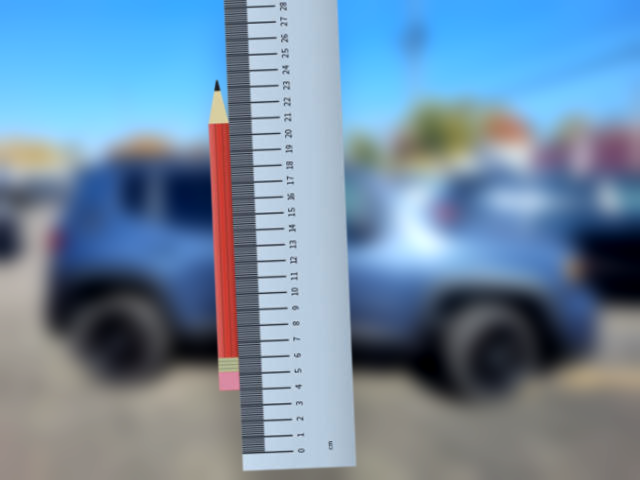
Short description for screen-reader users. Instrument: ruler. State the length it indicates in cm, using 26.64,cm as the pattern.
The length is 19.5,cm
